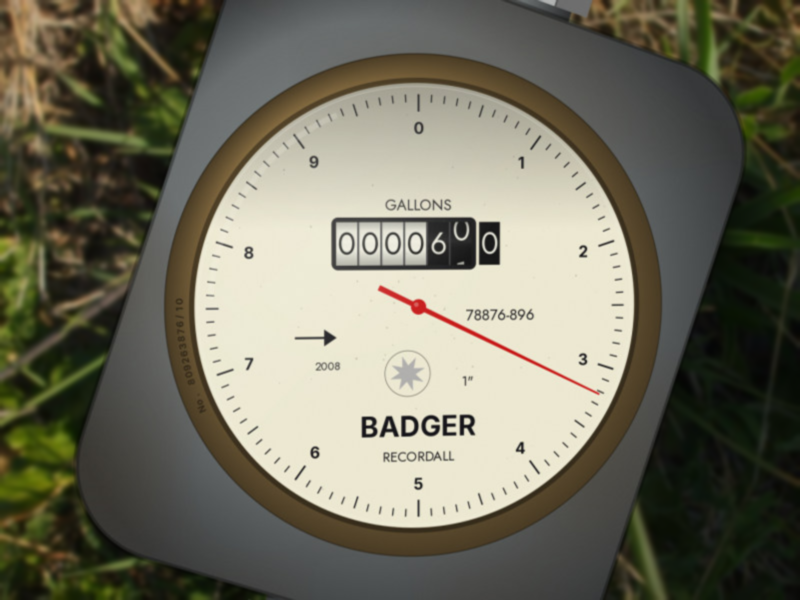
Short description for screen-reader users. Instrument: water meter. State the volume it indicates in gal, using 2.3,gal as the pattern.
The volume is 603.2,gal
